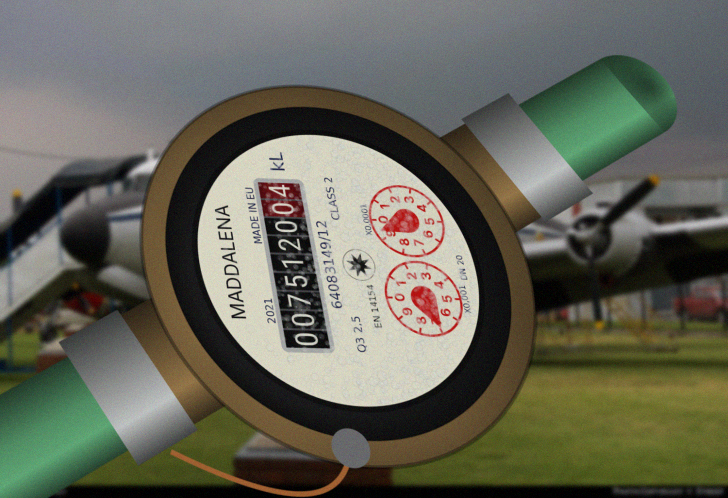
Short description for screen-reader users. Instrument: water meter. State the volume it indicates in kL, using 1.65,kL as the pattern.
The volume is 75120.0469,kL
